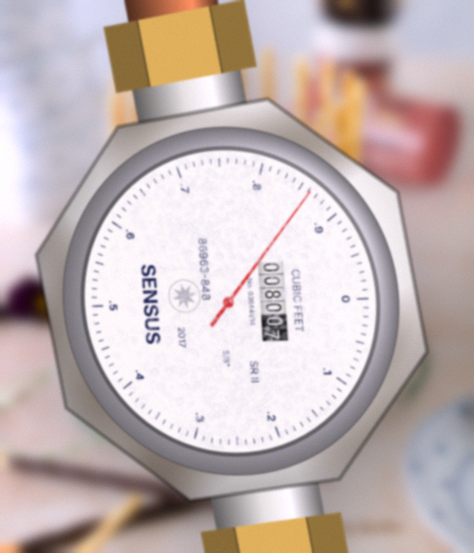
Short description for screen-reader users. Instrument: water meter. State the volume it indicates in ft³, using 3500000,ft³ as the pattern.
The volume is 8006.86,ft³
